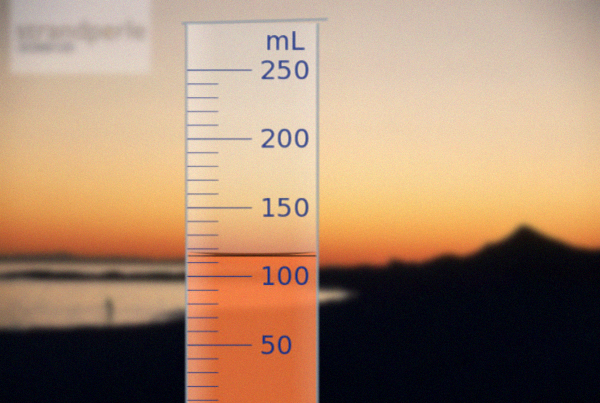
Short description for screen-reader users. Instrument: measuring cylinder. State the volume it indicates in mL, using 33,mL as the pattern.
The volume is 115,mL
